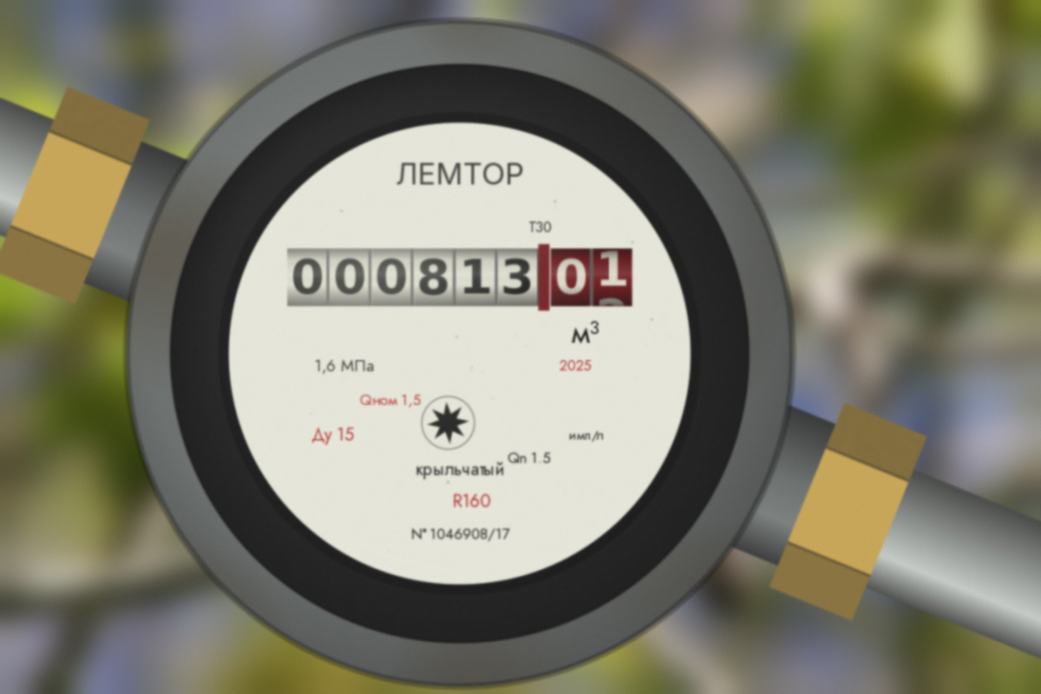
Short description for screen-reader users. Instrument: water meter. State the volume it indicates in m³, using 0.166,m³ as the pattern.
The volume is 813.01,m³
